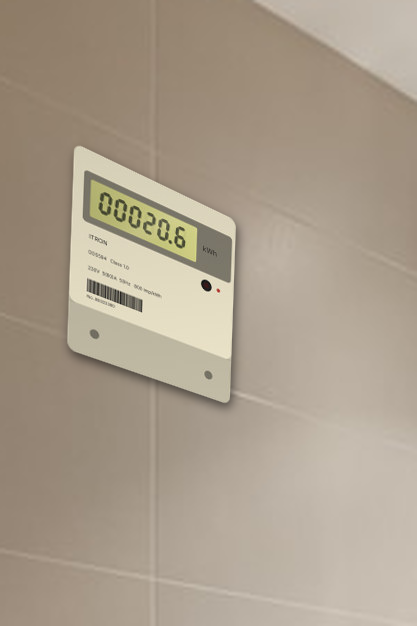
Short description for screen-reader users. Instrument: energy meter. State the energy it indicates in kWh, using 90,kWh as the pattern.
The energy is 20.6,kWh
